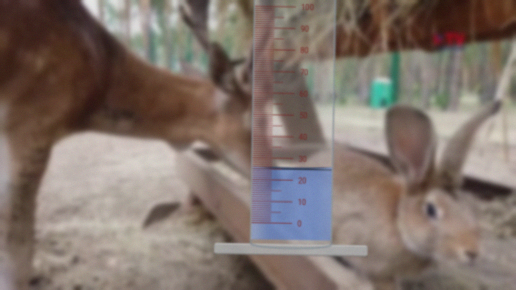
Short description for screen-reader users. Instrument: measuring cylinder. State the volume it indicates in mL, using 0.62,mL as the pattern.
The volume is 25,mL
